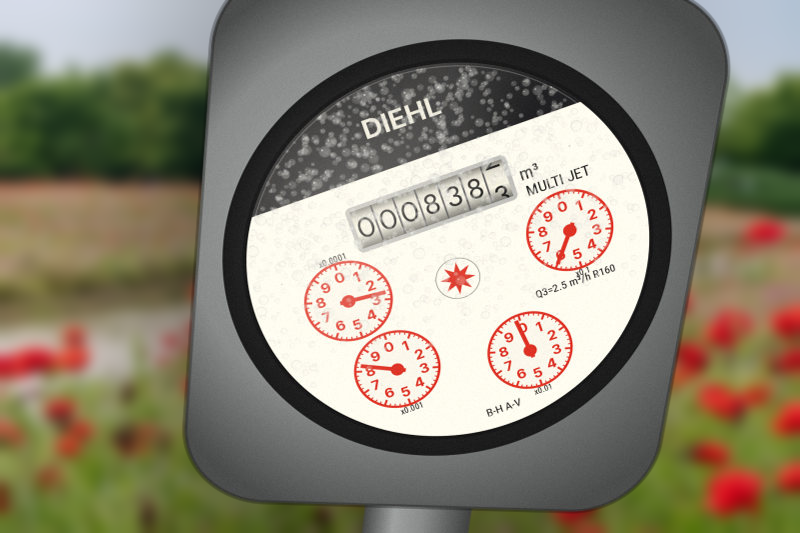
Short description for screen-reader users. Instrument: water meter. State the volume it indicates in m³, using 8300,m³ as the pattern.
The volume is 8382.5982,m³
